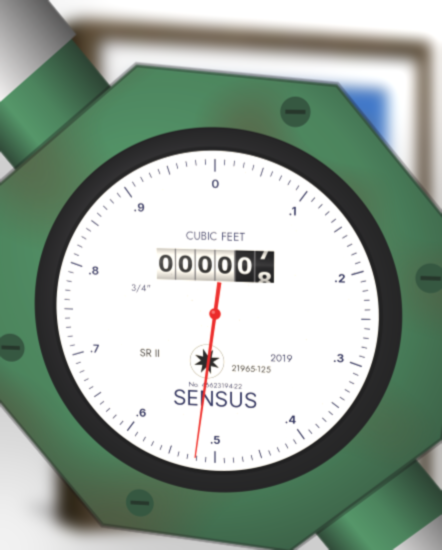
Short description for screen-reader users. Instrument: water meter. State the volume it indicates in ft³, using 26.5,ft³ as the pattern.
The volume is 7.52,ft³
